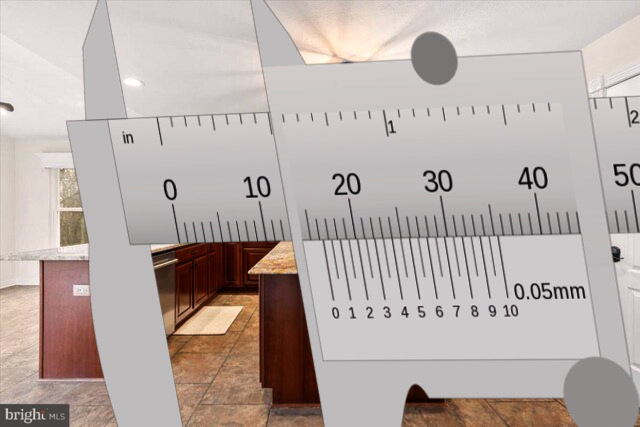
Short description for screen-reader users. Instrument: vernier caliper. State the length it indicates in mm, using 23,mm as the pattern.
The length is 16.4,mm
